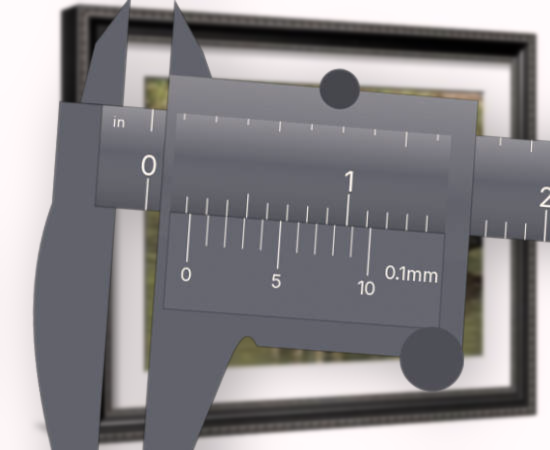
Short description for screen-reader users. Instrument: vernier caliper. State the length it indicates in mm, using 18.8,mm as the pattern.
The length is 2.2,mm
